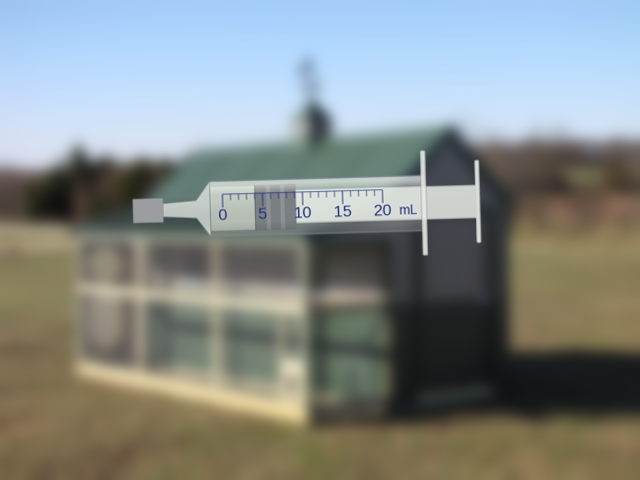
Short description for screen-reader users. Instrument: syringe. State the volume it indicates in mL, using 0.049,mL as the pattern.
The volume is 4,mL
